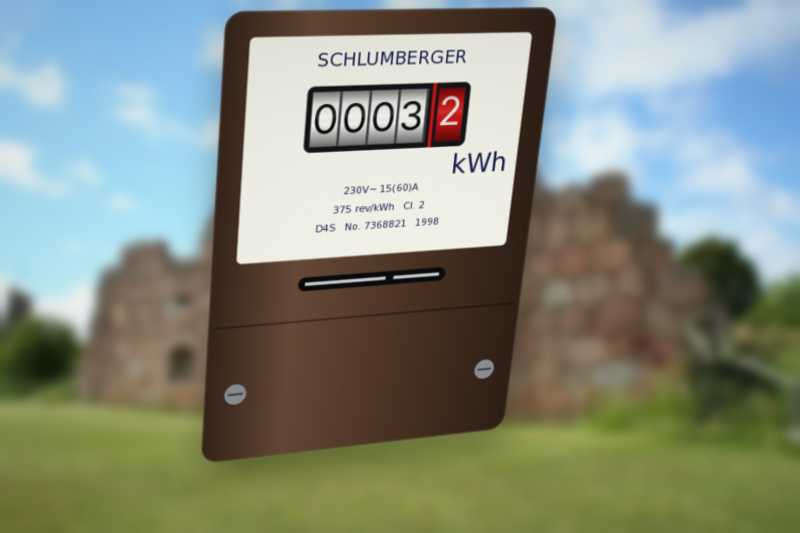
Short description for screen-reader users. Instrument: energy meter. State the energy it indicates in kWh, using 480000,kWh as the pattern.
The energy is 3.2,kWh
